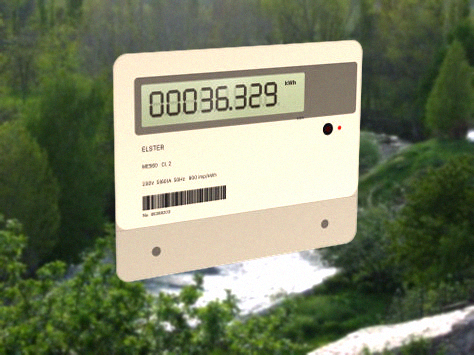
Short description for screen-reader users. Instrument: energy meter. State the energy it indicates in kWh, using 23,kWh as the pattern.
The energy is 36.329,kWh
